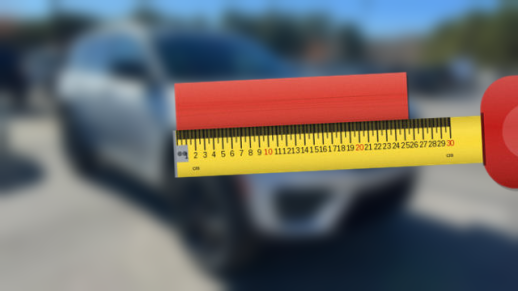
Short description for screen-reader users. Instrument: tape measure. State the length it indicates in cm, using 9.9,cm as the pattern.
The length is 25.5,cm
